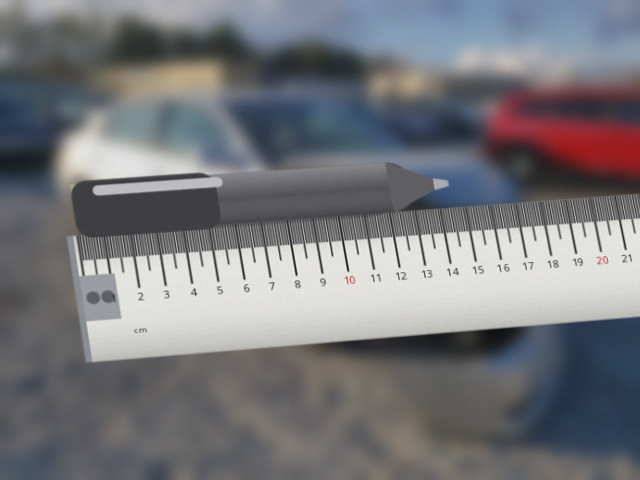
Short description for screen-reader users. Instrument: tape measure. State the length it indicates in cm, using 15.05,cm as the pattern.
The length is 14.5,cm
